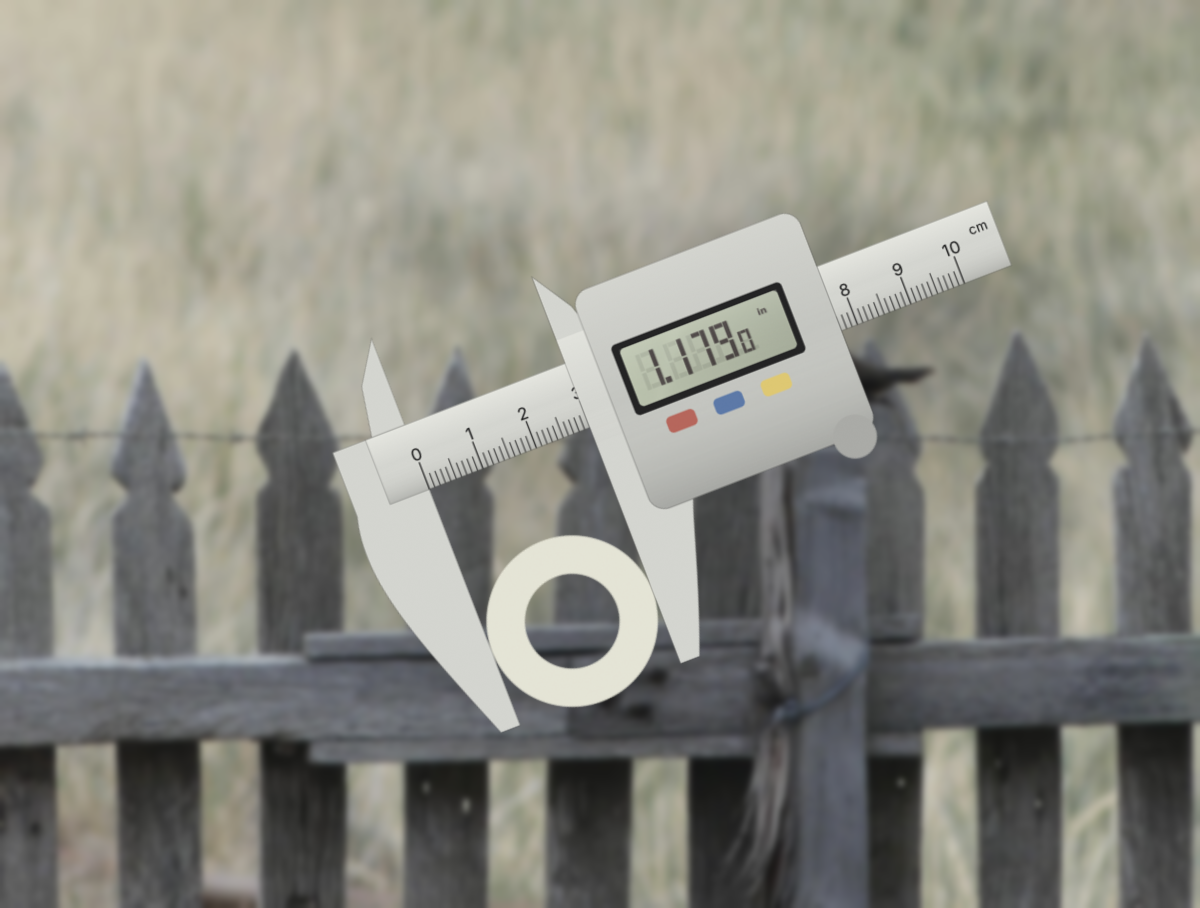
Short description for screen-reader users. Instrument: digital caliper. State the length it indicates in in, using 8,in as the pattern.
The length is 1.1790,in
